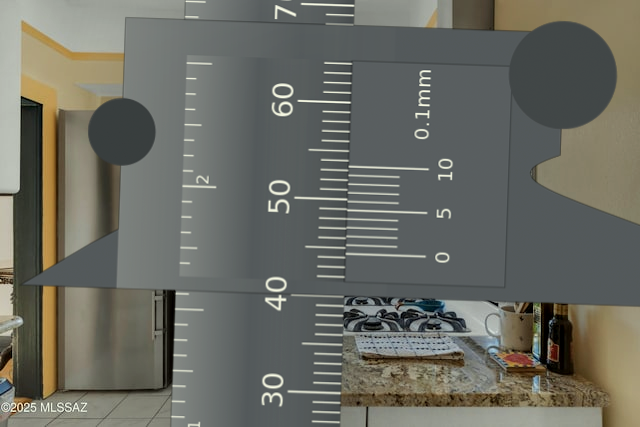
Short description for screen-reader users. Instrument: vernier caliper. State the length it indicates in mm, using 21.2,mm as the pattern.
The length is 44.4,mm
